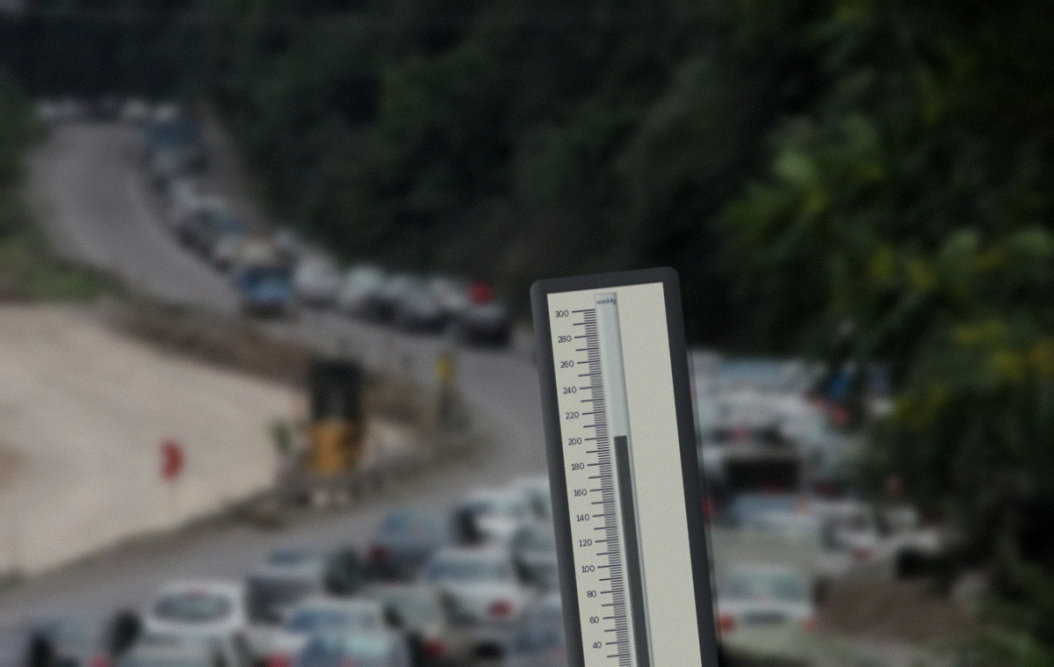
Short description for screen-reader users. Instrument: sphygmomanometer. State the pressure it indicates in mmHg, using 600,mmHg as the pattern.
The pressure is 200,mmHg
